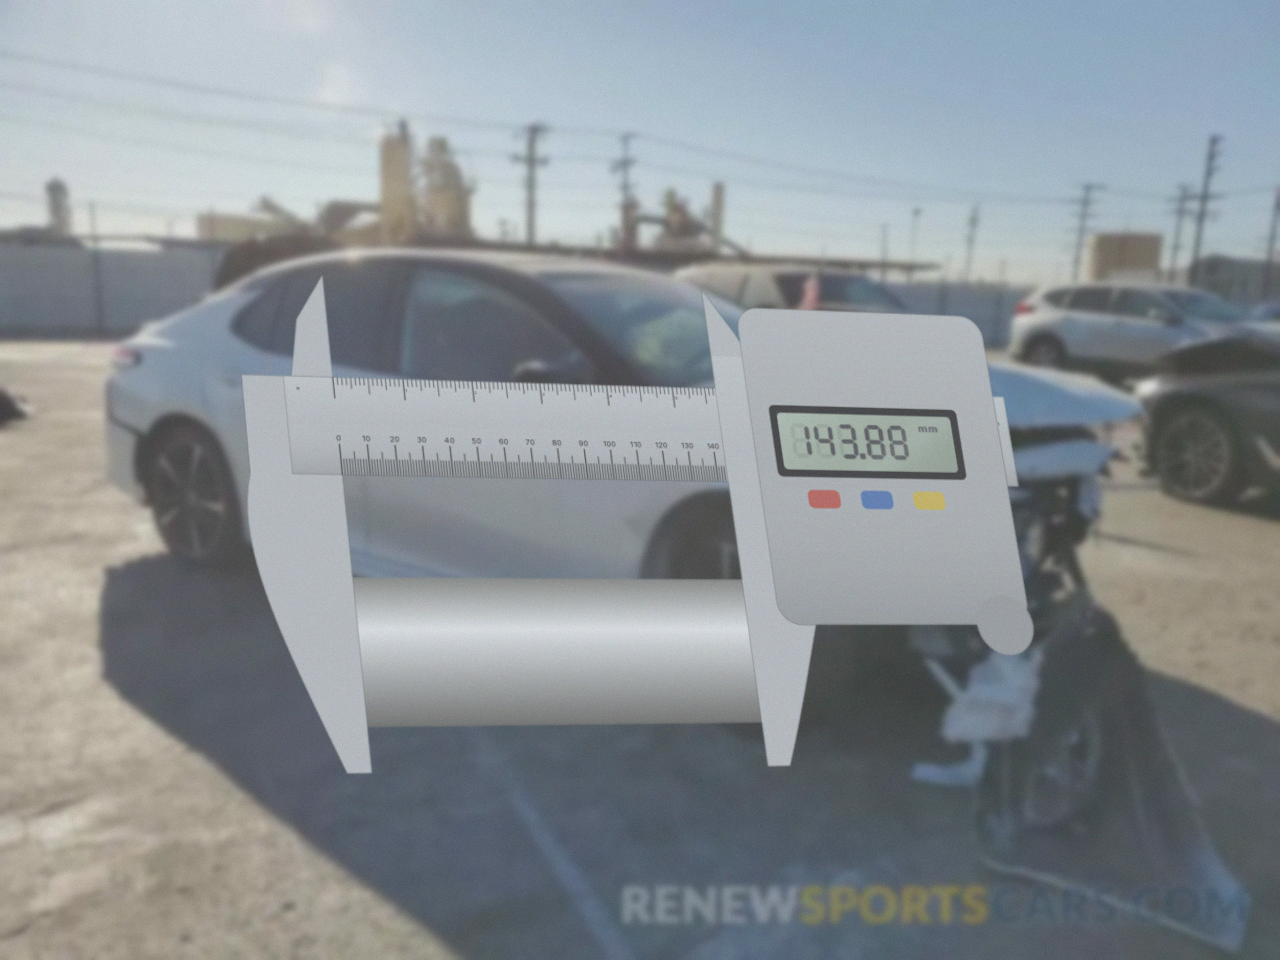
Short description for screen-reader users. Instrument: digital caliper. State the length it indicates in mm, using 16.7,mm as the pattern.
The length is 143.88,mm
